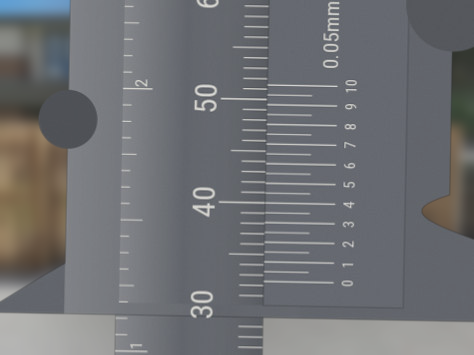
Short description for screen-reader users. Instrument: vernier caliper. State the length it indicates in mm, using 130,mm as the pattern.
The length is 32.4,mm
